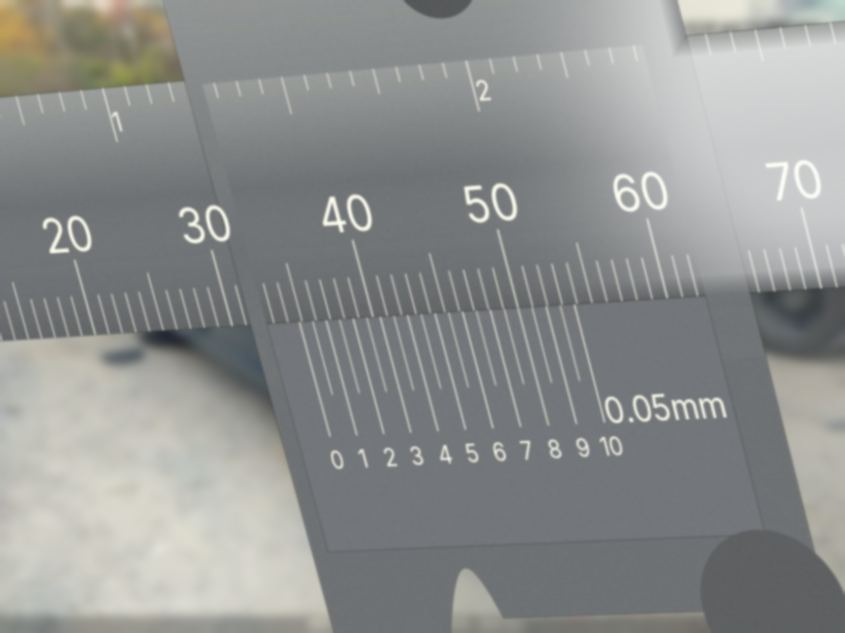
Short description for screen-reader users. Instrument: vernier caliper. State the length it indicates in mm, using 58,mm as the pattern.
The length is 34.8,mm
